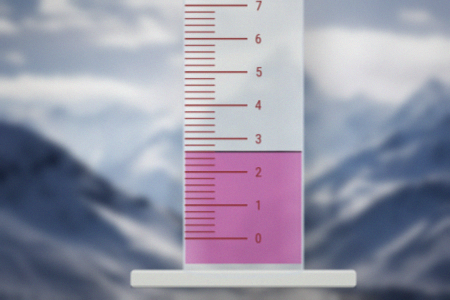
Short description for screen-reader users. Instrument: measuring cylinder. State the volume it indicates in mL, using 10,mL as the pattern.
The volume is 2.6,mL
